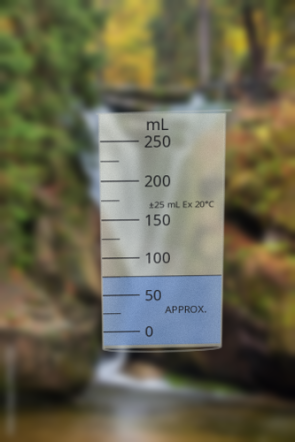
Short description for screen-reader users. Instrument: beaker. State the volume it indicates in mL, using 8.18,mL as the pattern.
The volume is 75,mL
